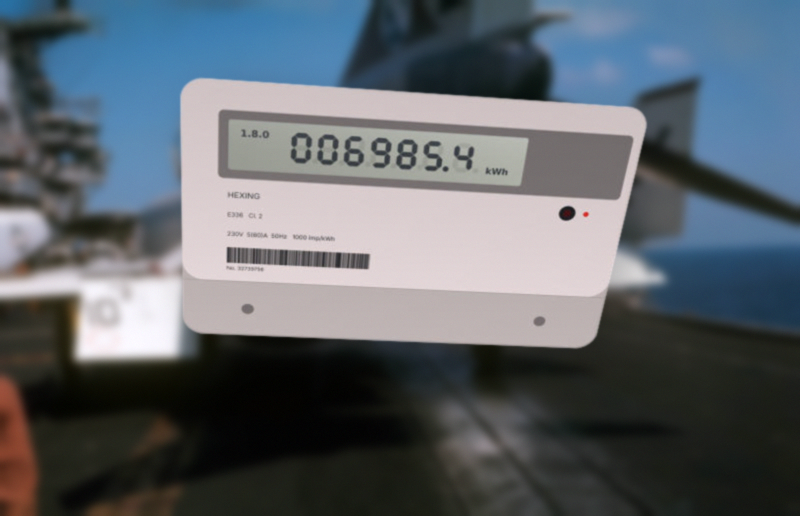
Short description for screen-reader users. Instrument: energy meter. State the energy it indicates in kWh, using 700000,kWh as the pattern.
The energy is 6985.4,kWh
